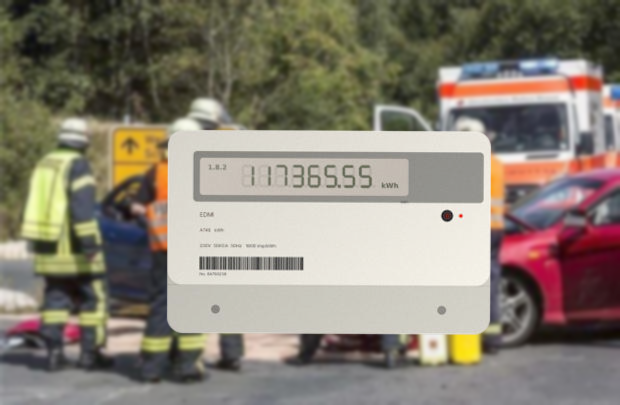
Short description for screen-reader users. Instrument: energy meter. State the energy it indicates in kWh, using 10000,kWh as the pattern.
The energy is 117365.55,kWh
